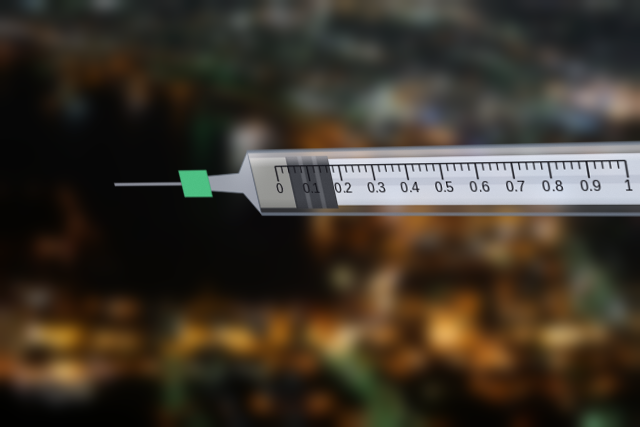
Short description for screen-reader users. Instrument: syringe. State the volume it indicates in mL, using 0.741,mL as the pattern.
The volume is 0.04,mL
